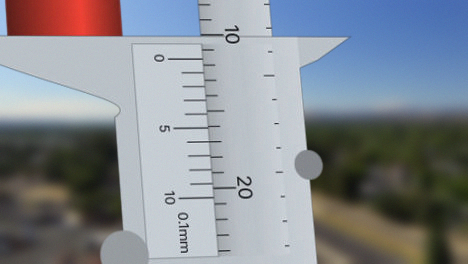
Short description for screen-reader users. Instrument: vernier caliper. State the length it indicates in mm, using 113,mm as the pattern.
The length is 11.6,mm
